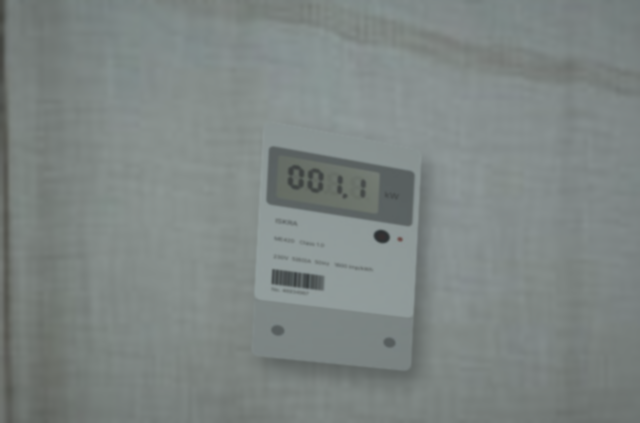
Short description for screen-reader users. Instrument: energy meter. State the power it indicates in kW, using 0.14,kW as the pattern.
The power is 1.1,kW
